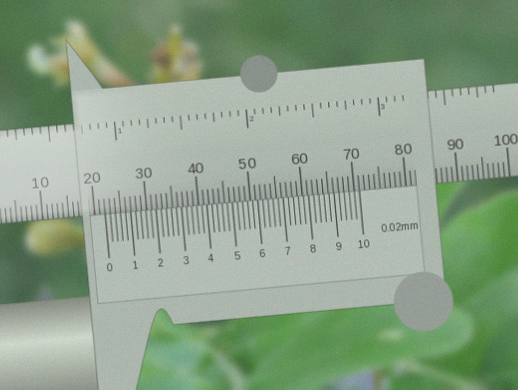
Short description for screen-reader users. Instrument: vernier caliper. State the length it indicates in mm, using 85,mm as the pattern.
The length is 22.0,mm
